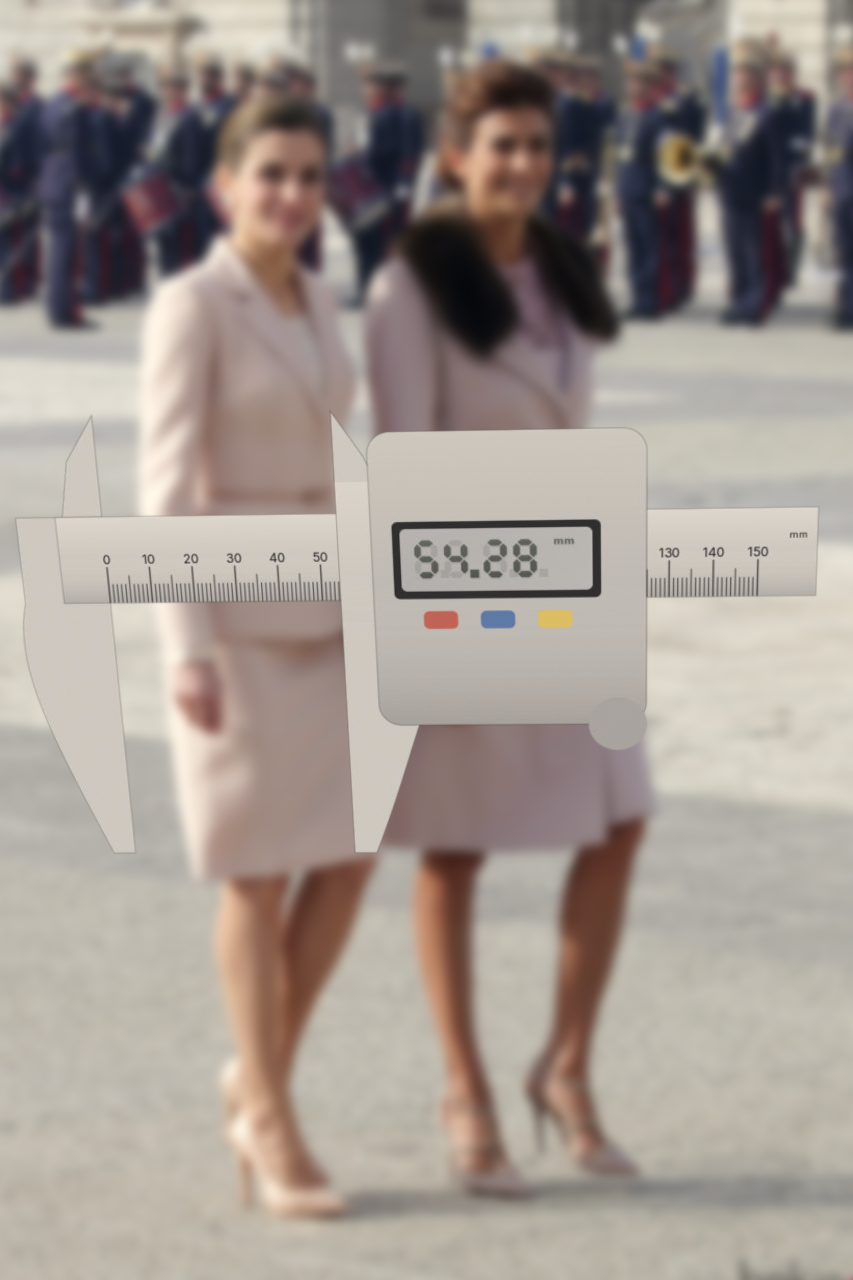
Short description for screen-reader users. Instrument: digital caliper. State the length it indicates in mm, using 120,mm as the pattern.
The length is 54.28,mm
